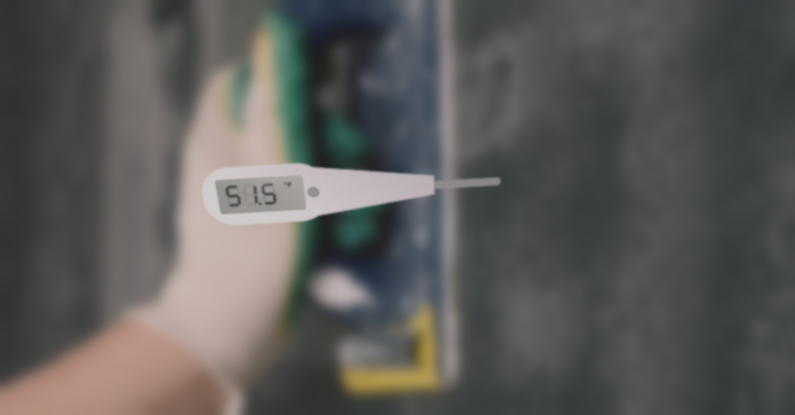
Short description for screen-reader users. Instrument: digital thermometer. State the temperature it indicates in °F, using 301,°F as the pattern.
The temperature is 51.5,°F
